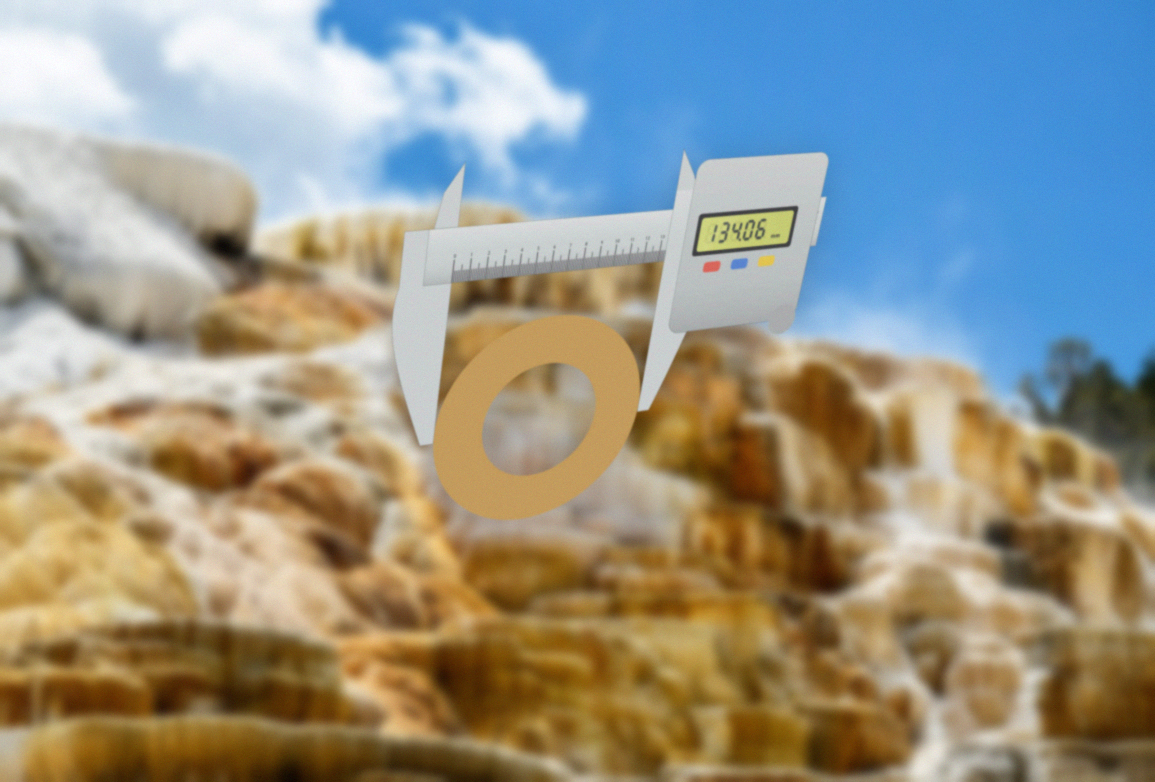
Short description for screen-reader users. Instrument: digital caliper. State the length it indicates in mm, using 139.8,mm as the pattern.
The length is 134.06,mm
